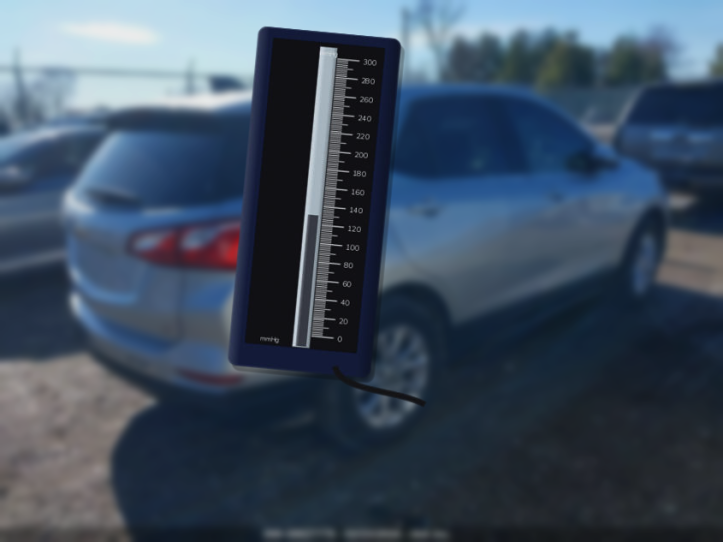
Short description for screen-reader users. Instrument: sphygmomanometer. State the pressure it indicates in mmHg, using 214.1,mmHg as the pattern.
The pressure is 130,mmHg
